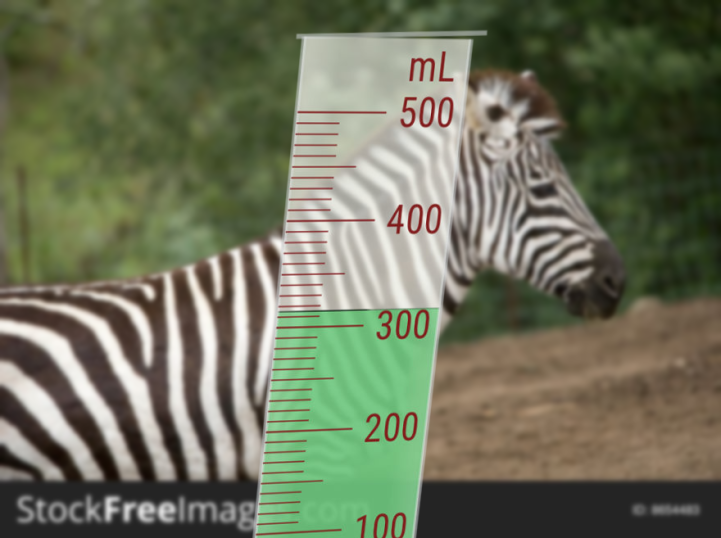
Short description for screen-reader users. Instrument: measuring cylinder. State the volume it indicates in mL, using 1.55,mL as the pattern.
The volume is 315,mL
